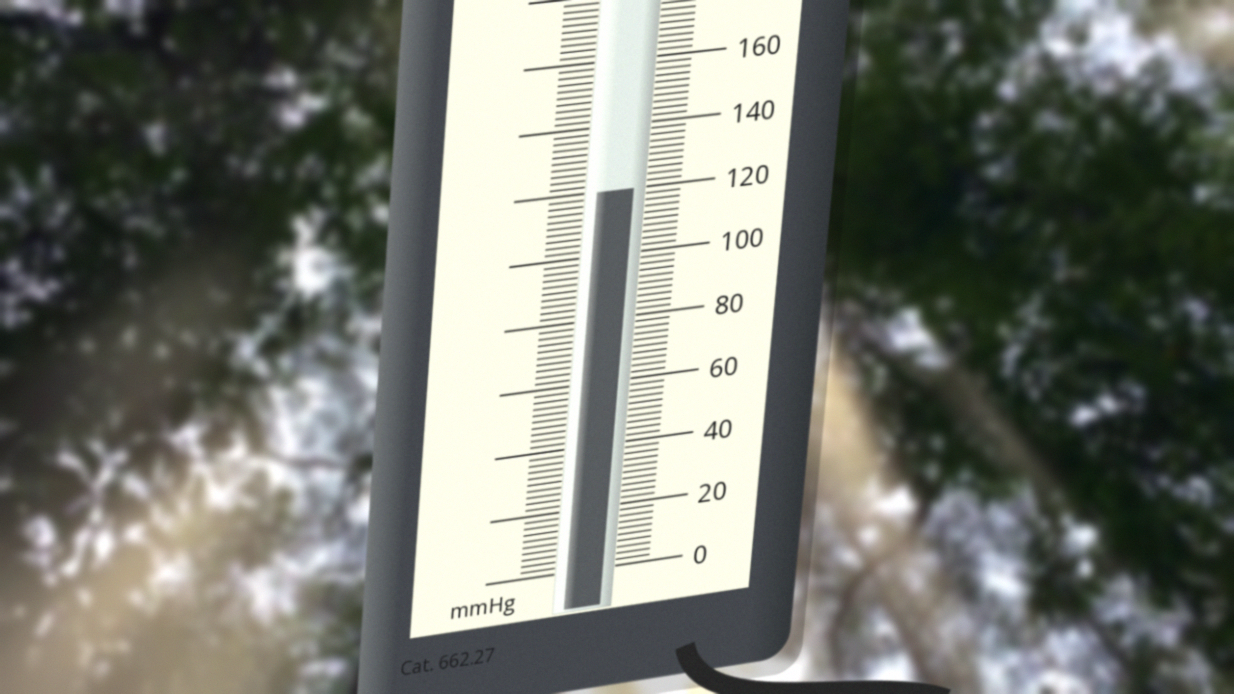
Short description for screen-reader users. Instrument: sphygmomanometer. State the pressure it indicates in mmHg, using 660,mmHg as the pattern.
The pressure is 120,mmHg
